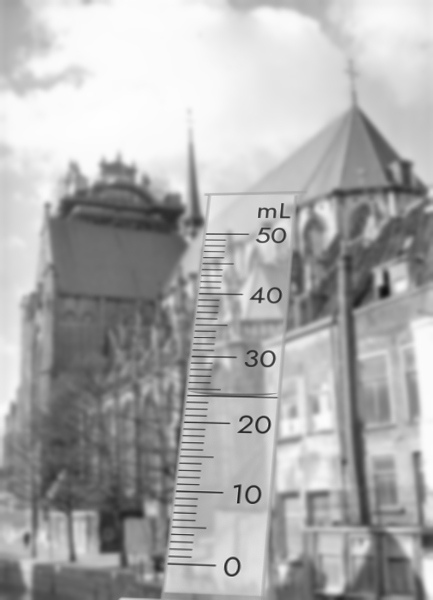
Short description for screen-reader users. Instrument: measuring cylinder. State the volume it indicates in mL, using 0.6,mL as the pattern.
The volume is 24,mL
